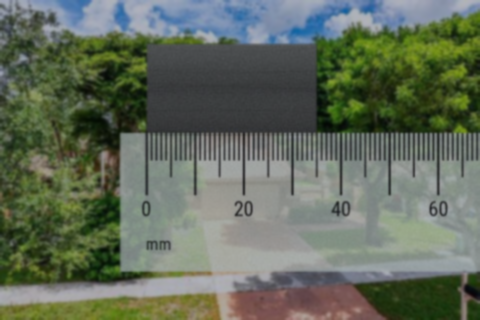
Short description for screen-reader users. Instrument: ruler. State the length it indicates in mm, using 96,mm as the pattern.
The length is 35,mm
